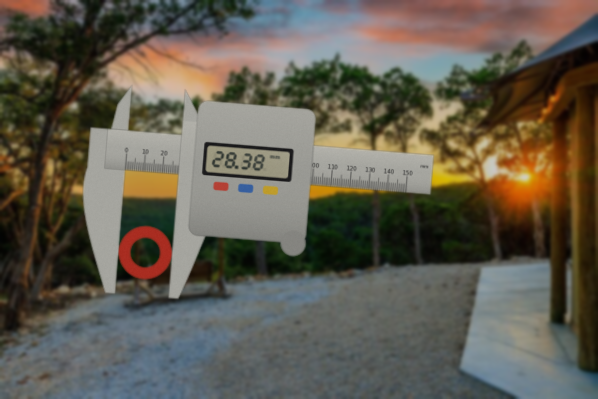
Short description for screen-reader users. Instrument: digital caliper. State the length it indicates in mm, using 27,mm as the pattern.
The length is 28.38,mm
